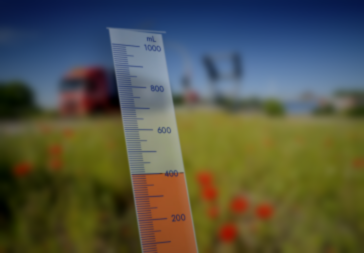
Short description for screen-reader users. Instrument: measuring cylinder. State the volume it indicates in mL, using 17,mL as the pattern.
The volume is 400,mL
